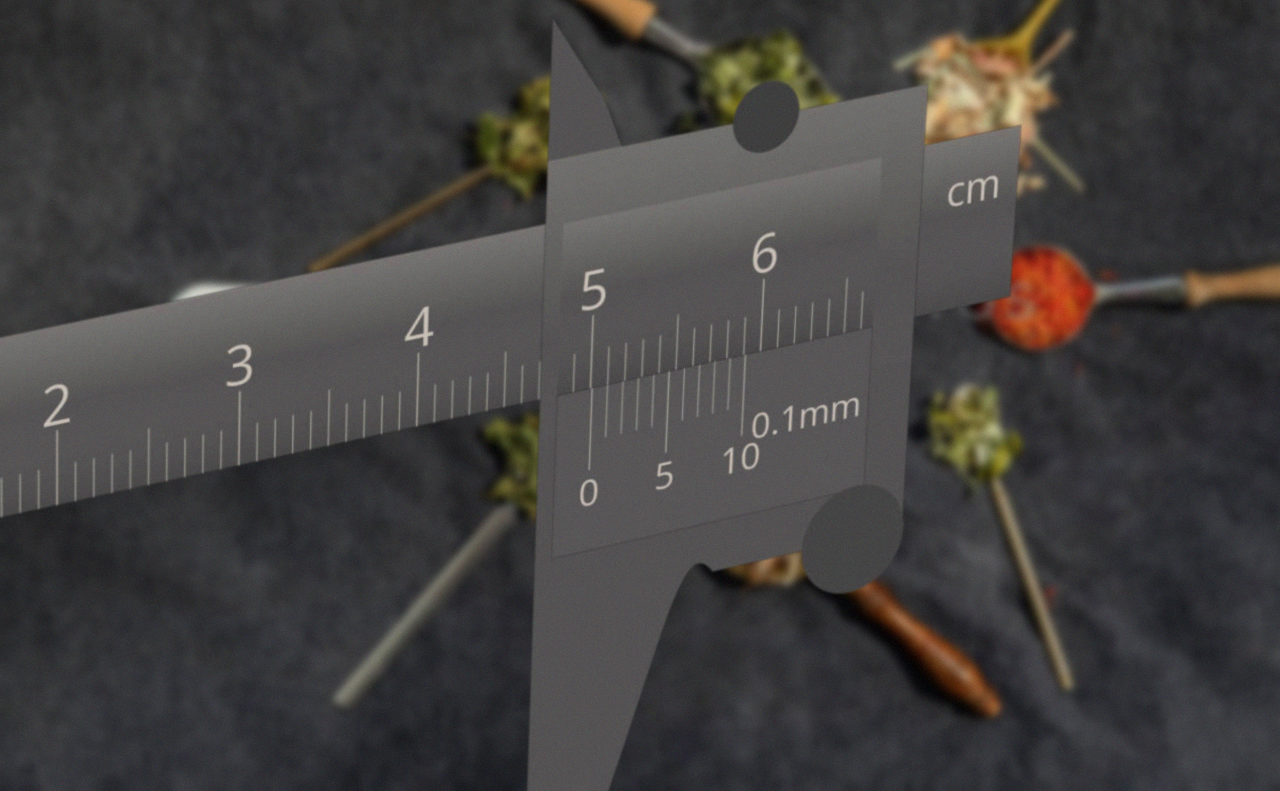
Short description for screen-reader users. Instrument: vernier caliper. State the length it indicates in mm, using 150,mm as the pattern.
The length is 50.1,mm
